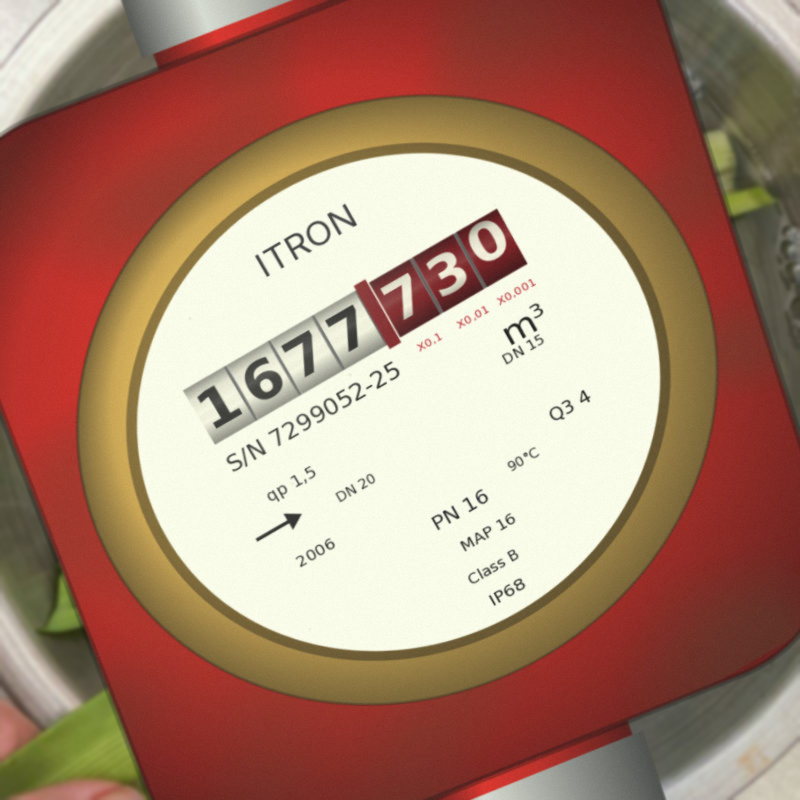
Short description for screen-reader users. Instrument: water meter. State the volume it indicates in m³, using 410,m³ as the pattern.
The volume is 1677.730,m³
